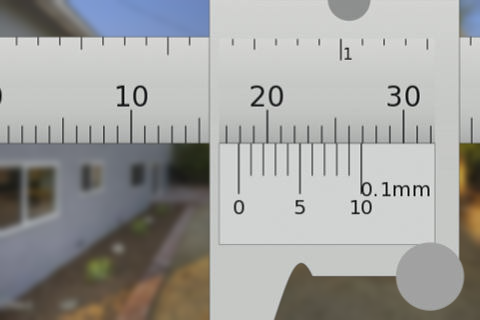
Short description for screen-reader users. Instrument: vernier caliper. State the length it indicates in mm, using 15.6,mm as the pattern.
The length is 17.9,mm
